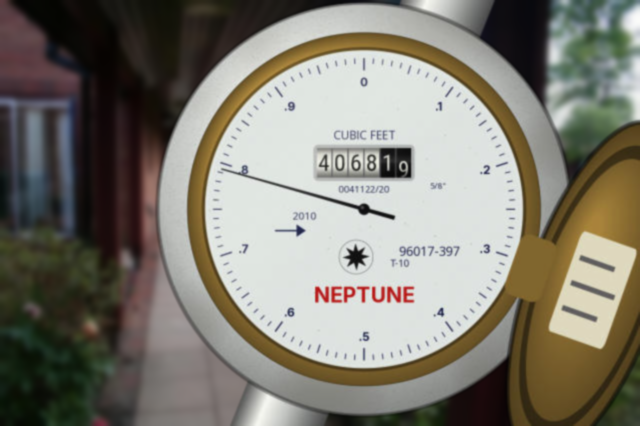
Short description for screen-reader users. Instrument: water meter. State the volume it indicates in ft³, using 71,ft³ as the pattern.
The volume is 406818.79,ft³
